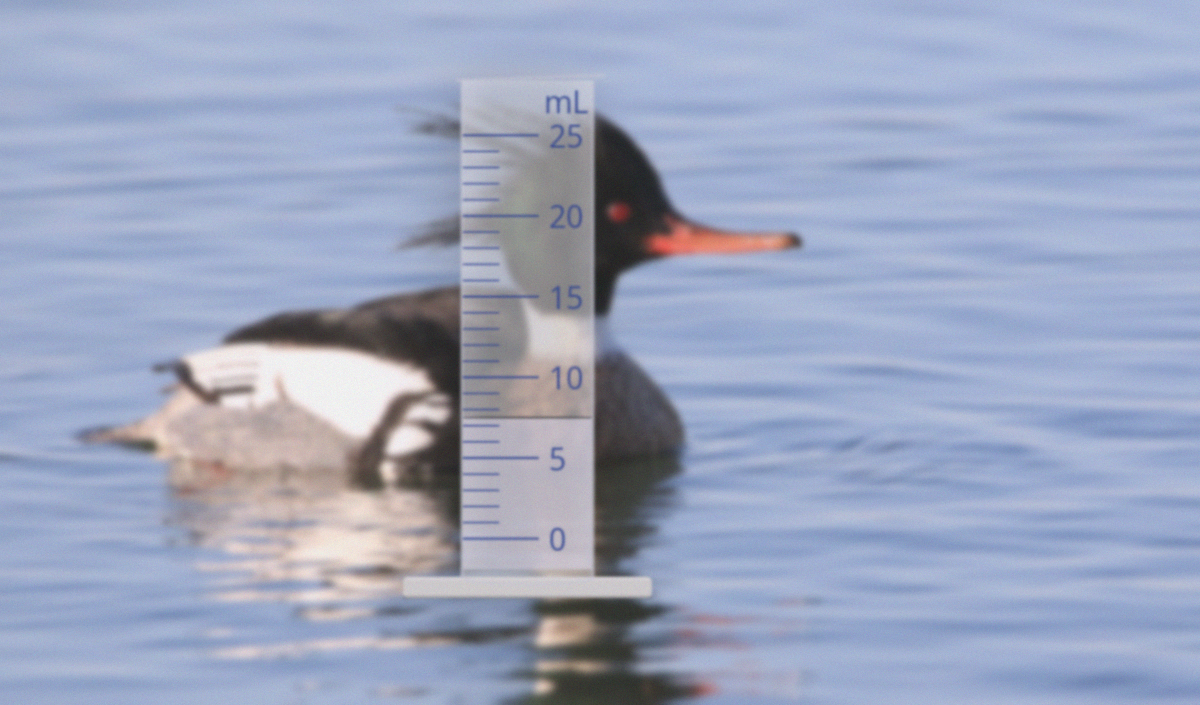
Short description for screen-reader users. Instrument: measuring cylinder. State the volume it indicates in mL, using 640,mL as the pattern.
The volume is 7.5,mL
